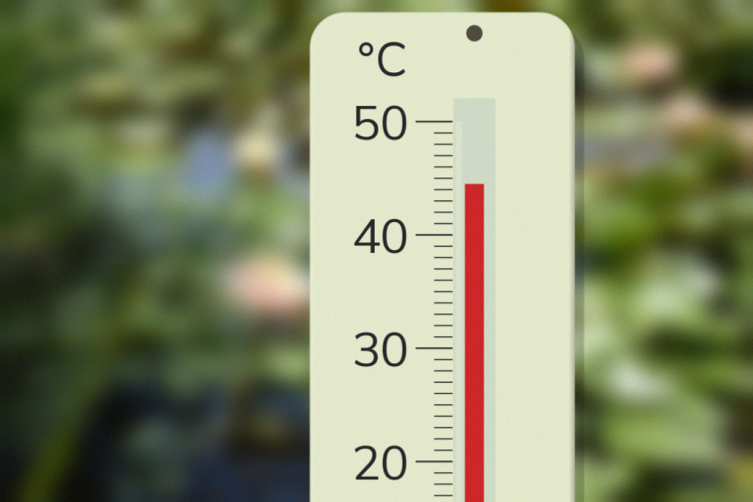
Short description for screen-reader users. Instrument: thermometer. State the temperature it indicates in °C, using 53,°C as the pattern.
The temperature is 44.5,°C
